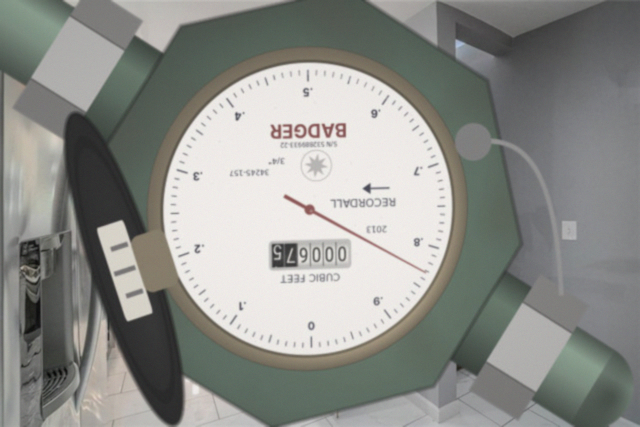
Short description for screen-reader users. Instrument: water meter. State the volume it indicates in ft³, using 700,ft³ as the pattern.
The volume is 674.83,ft³
